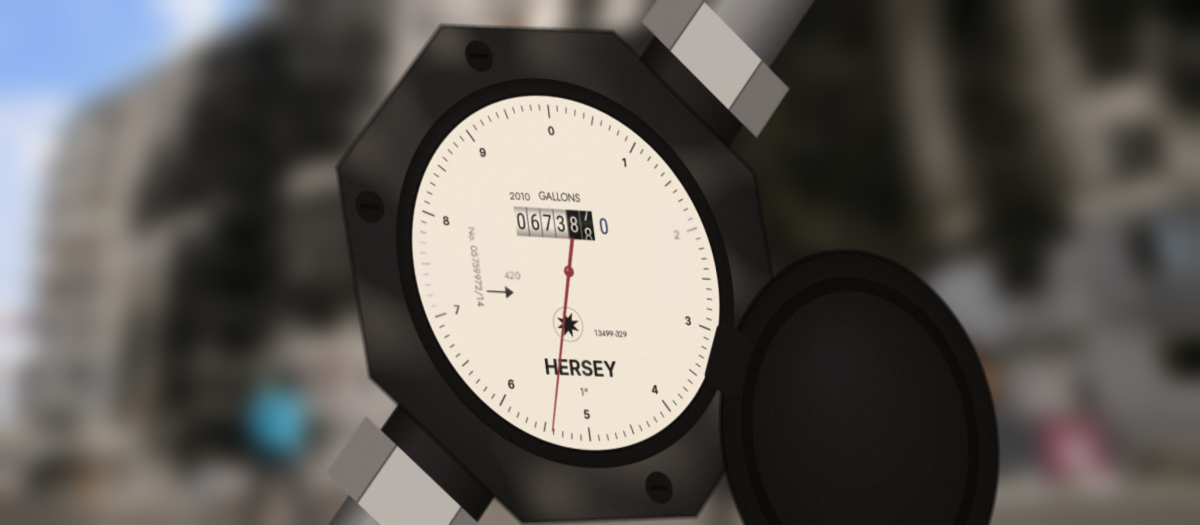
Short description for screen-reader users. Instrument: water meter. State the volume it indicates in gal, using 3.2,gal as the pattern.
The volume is 673875.4,gal
